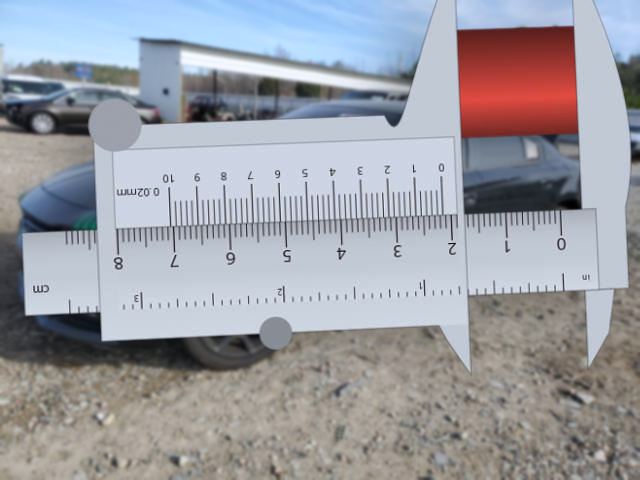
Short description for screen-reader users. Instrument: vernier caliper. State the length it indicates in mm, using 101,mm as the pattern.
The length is 21.5,mm
